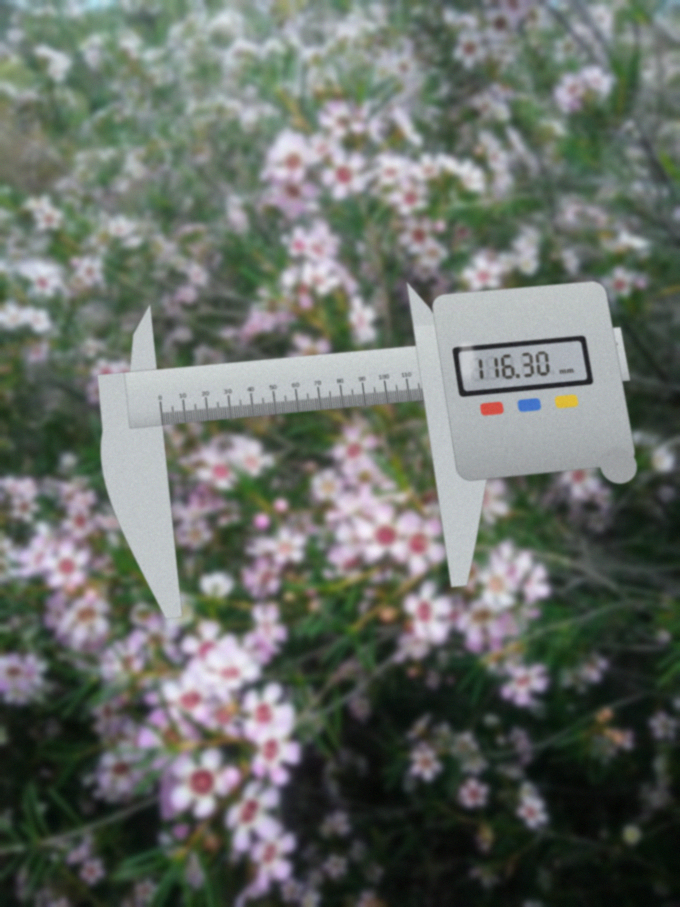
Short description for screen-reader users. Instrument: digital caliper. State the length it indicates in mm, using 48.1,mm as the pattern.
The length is 116.30,mm
